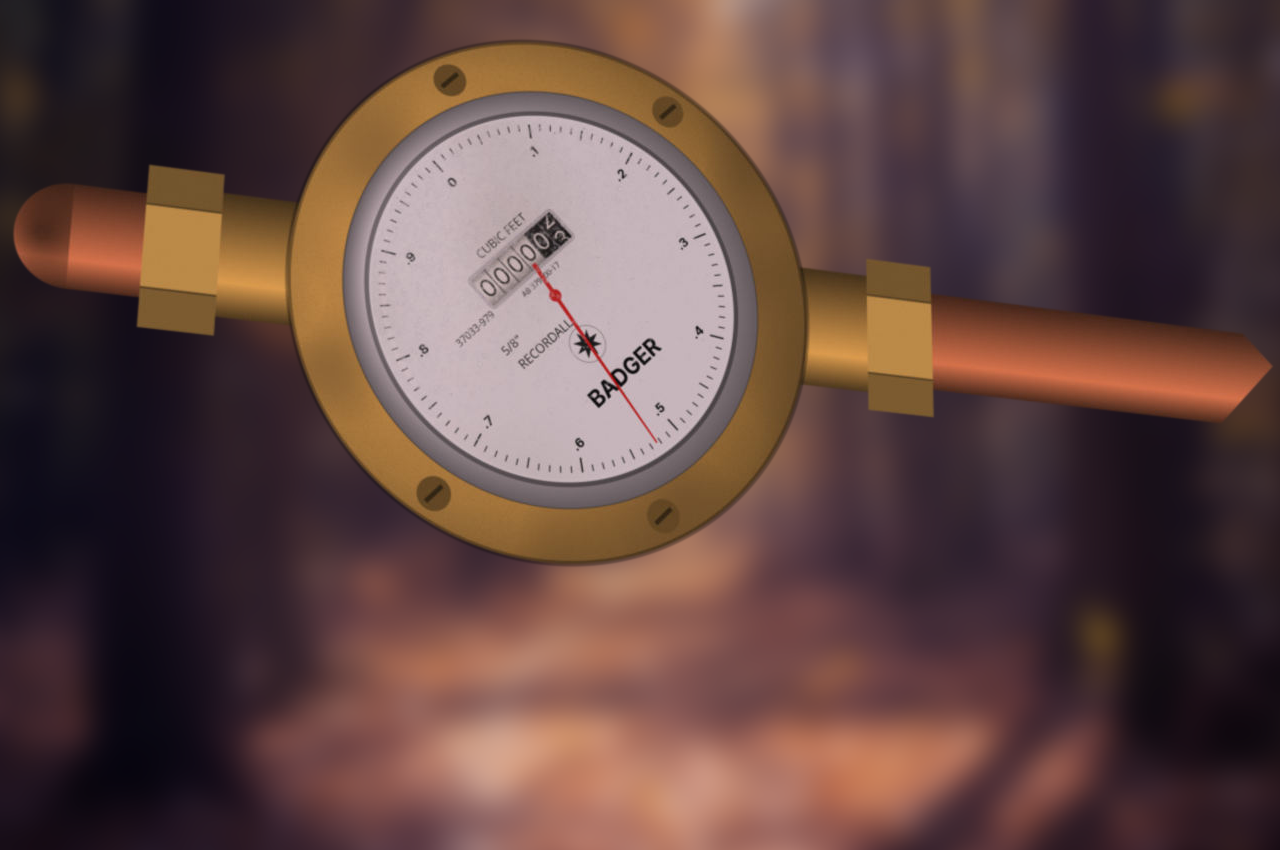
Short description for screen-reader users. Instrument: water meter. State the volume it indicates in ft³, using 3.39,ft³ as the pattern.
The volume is 2.52,ft³
